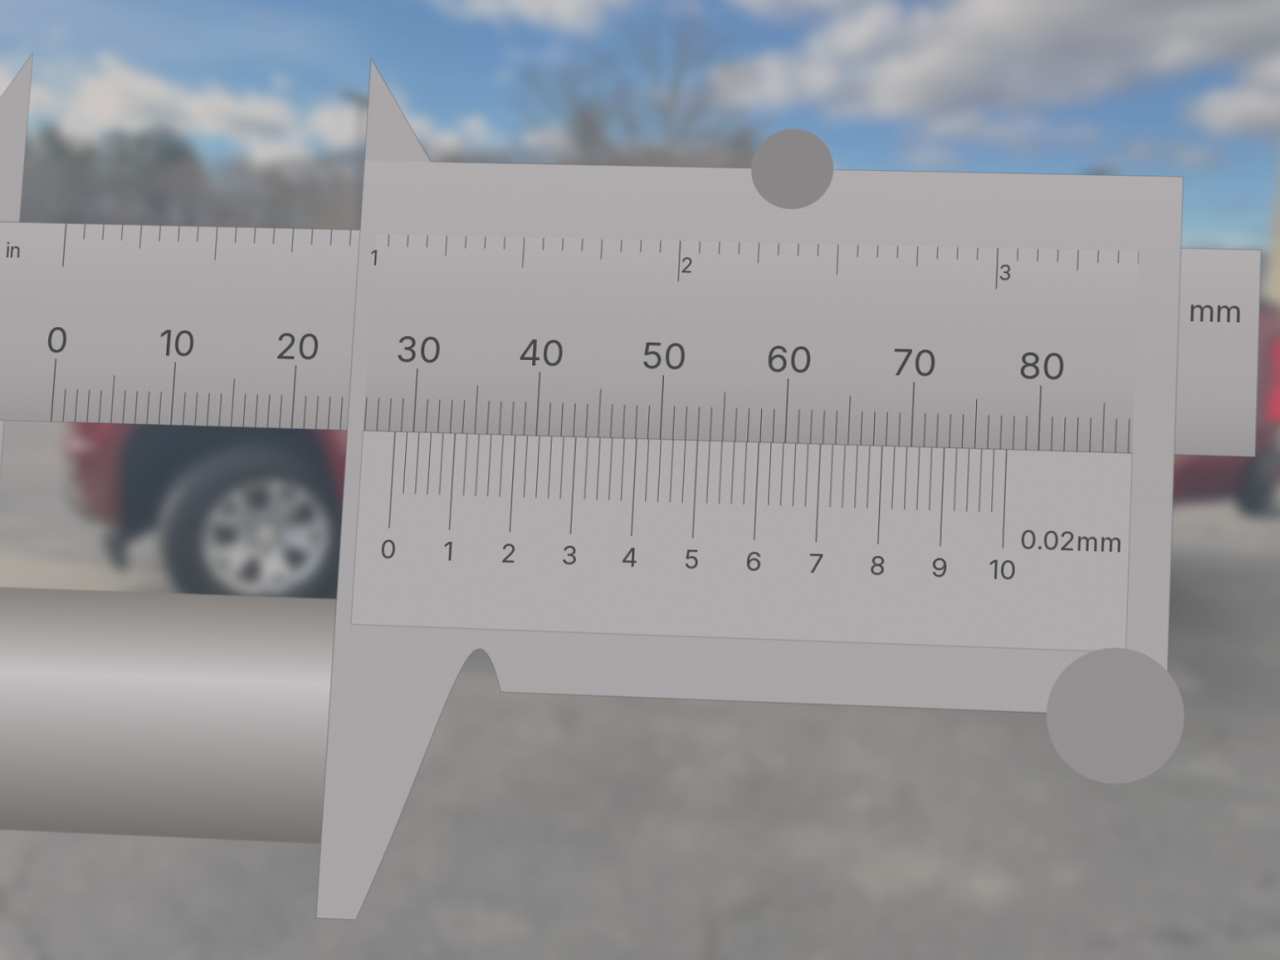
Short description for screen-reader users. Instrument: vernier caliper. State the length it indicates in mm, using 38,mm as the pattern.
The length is 28.5,mm
